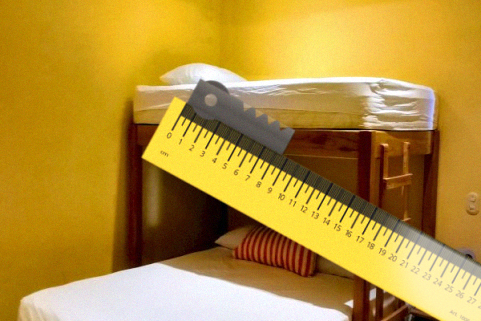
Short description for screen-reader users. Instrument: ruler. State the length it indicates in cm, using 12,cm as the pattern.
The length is 8.5,cm
